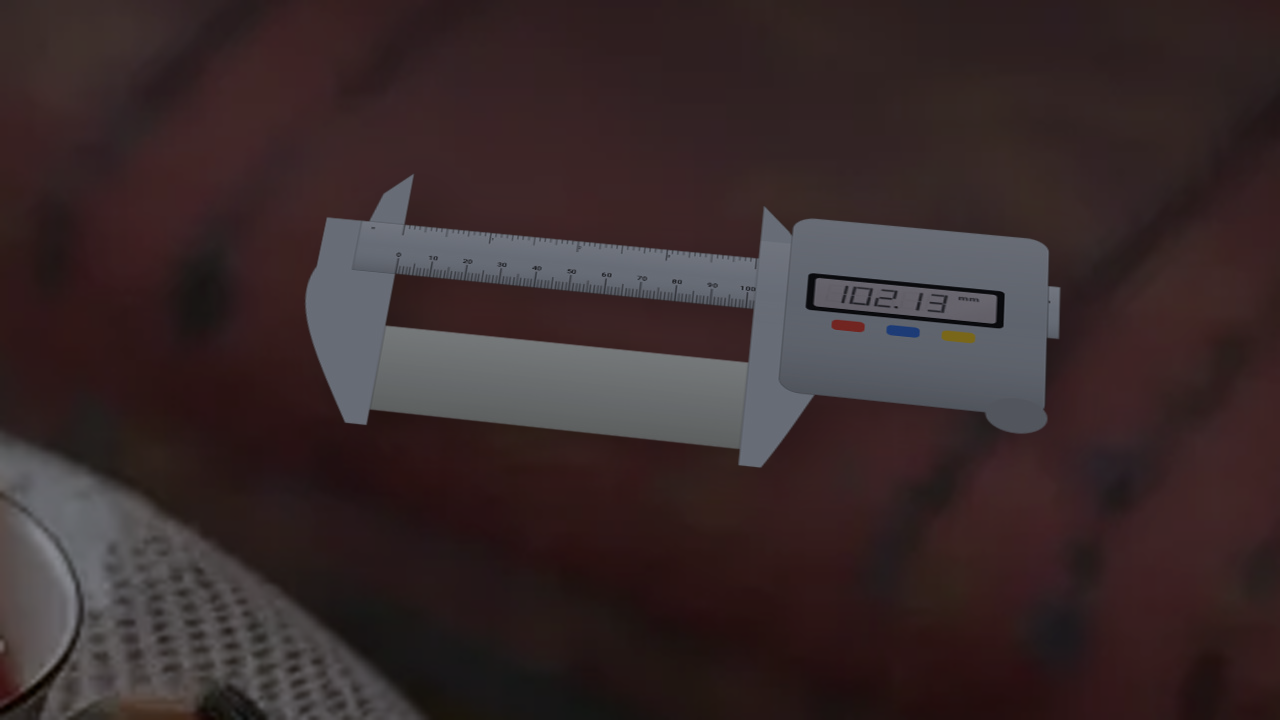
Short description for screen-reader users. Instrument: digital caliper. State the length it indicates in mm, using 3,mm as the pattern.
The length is 102.13,mm
